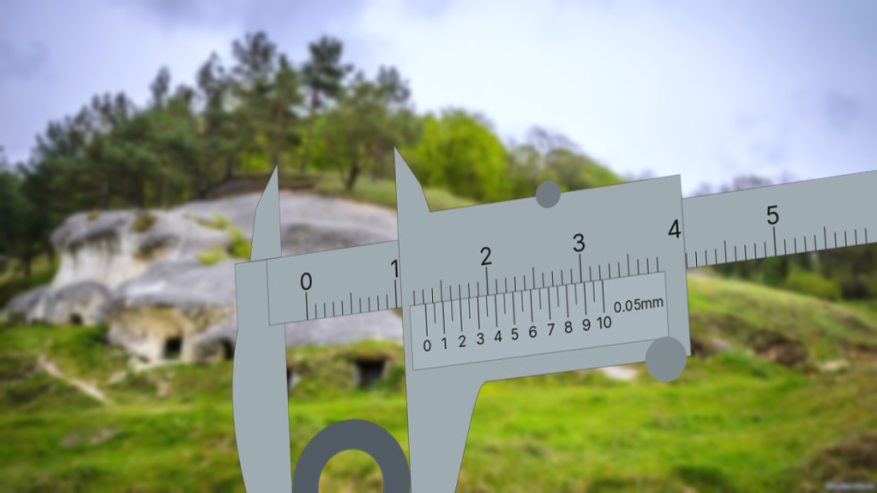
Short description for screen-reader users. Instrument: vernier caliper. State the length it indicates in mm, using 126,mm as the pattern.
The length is 13.2,mm
